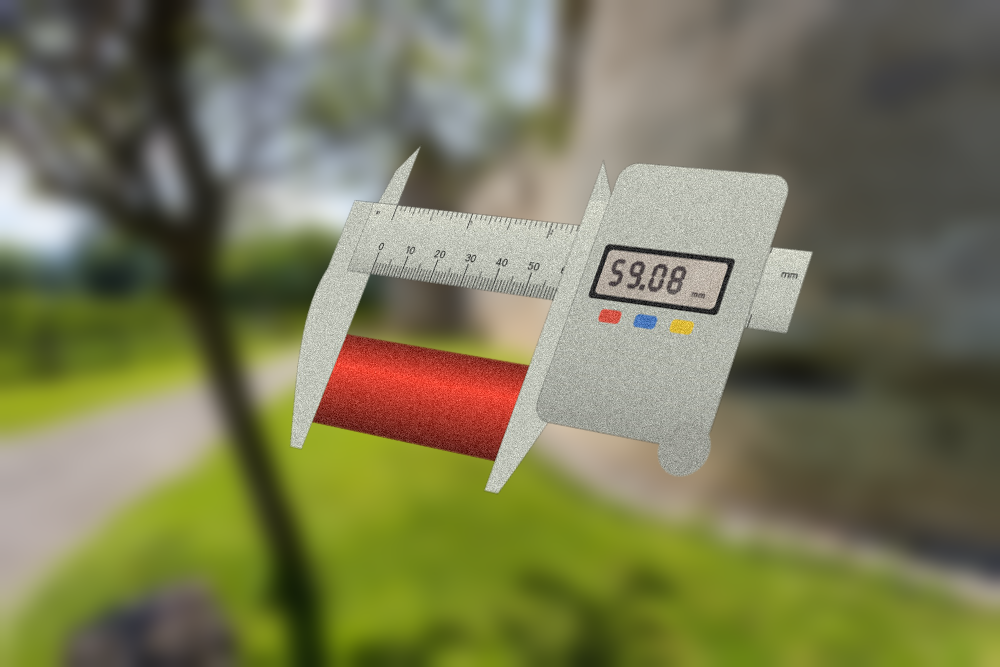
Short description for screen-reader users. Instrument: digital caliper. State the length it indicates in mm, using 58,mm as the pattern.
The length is 59.08,mm
